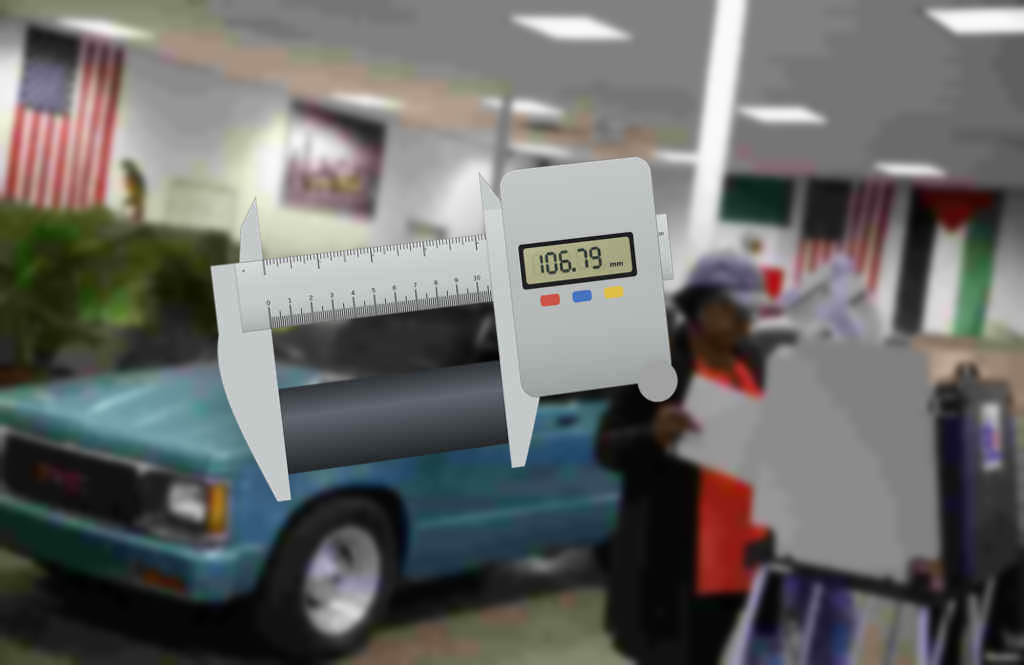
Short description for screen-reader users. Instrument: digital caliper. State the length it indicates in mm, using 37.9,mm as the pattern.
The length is 106.79,mm
